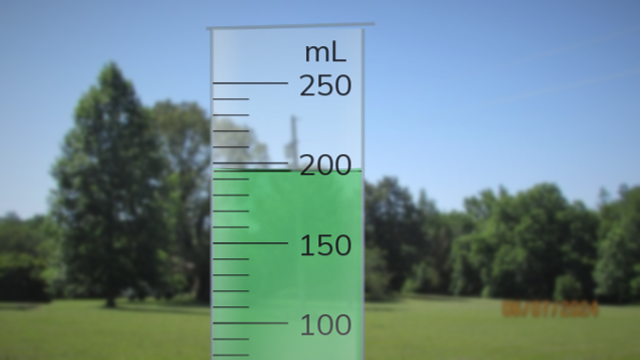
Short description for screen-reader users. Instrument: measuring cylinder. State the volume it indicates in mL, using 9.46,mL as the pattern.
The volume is 195,mL
